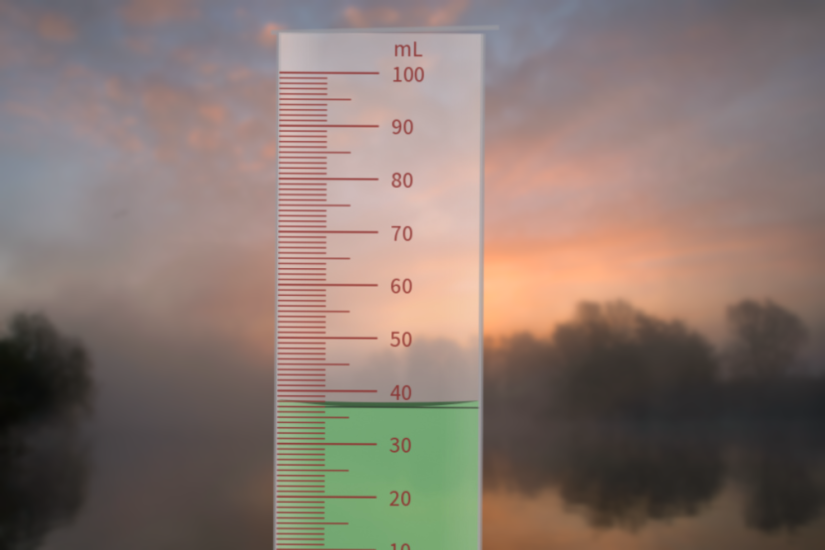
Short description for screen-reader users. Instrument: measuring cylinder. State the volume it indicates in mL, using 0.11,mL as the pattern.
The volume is 37,mL
